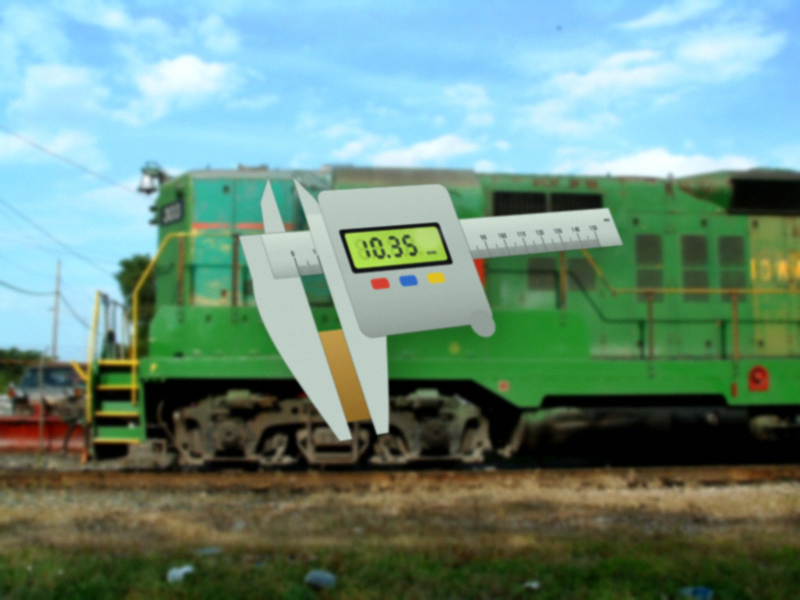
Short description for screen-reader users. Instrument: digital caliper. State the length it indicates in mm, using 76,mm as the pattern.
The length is 10.35,mm
